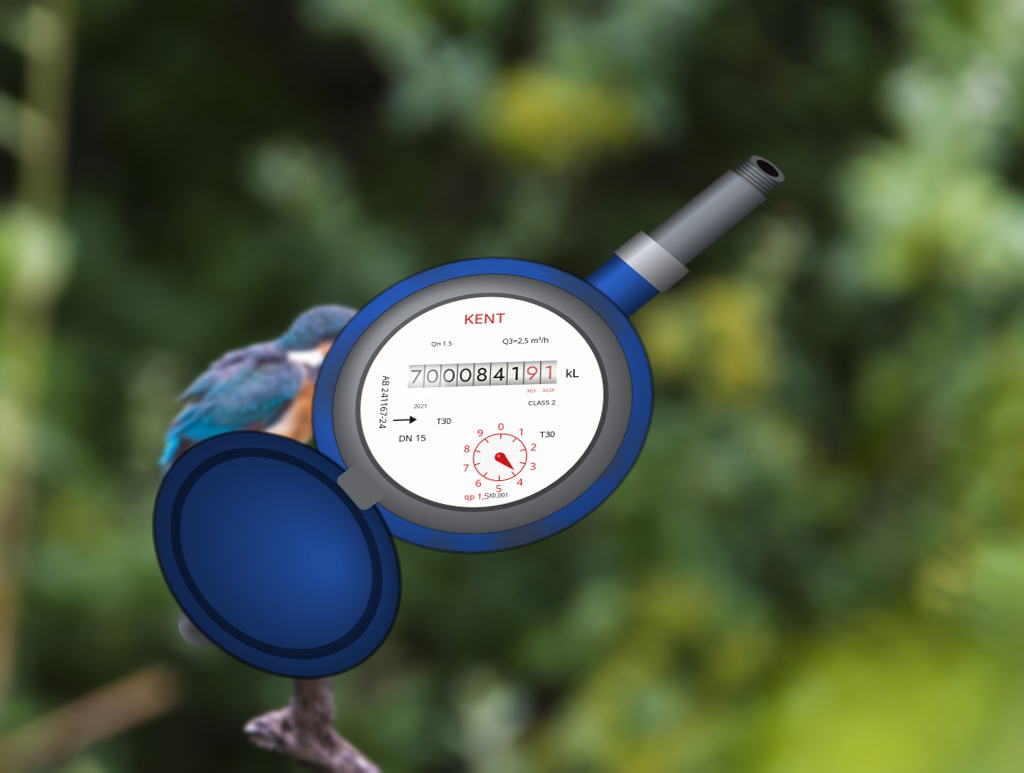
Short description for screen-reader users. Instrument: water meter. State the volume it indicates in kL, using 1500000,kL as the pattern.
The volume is 7000841.913,kL
